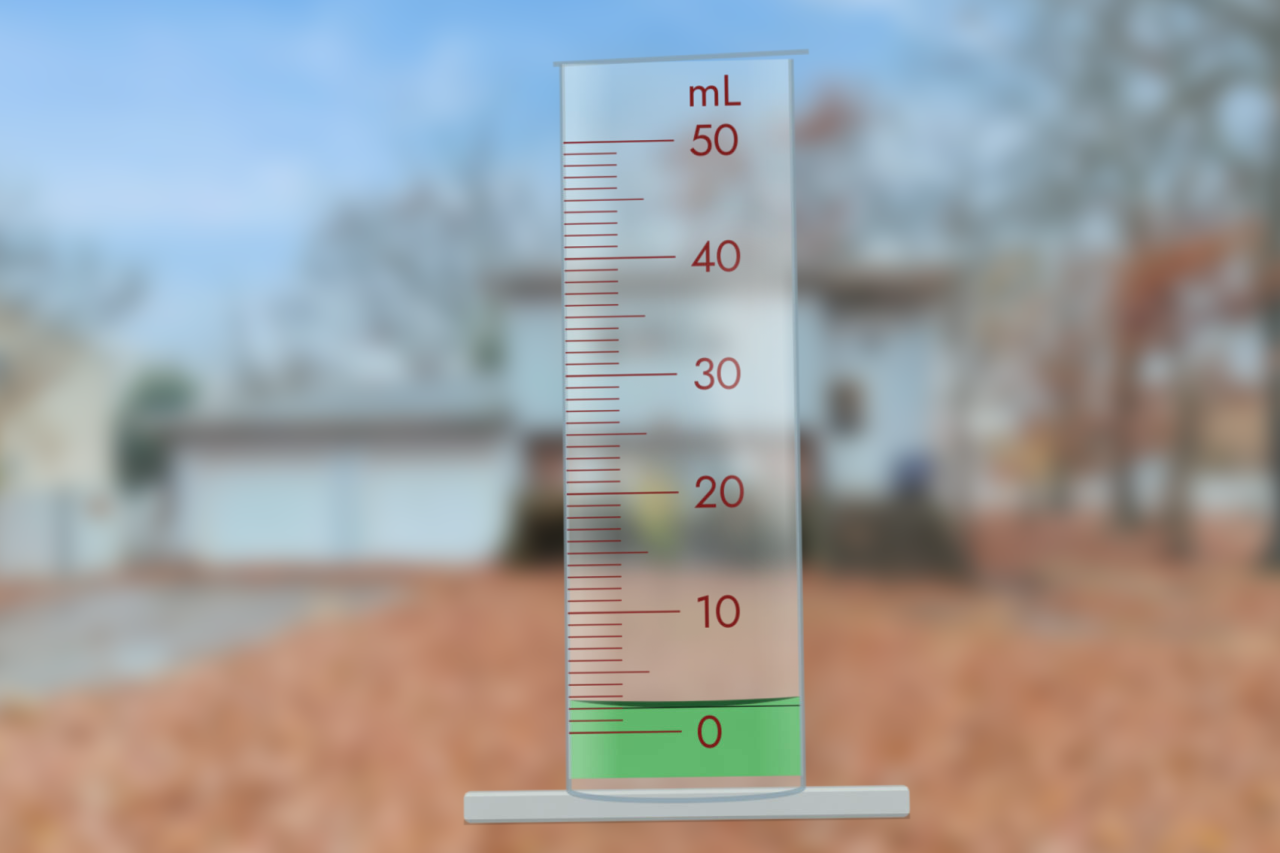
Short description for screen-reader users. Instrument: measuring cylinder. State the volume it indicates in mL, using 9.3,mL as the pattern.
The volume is 2,mL
